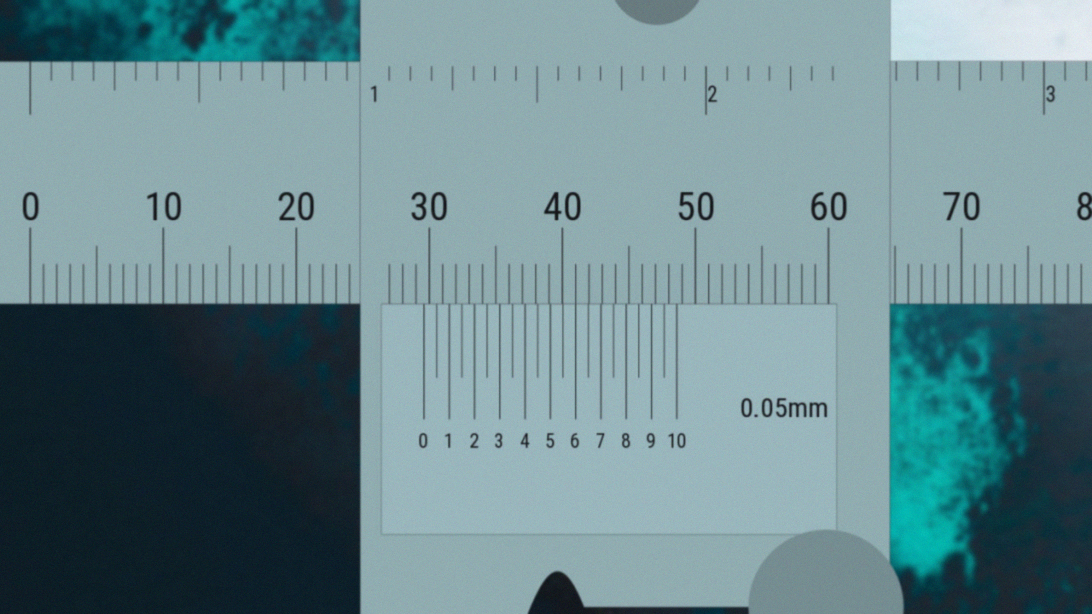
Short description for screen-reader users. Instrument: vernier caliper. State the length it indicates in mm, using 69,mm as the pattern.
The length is 29.6,mm
